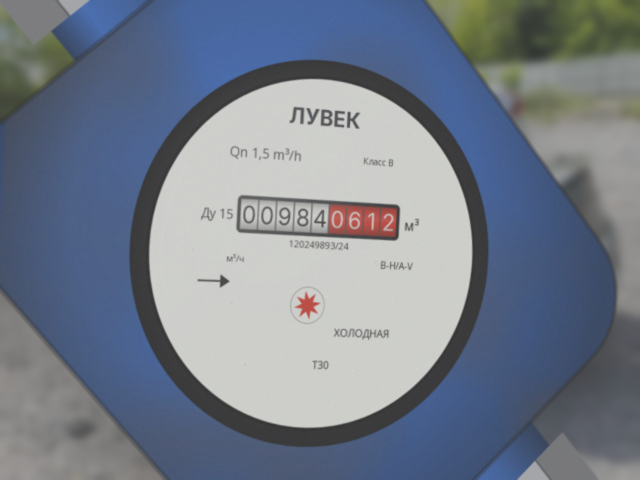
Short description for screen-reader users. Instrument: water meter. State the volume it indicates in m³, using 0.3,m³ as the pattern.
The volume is 984.0612,m³
